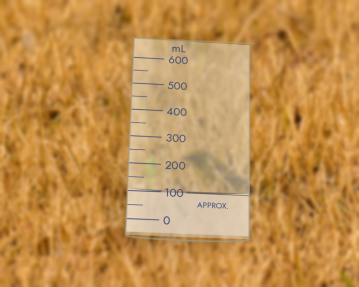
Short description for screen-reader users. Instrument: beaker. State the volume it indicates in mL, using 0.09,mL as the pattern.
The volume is 100,mL
